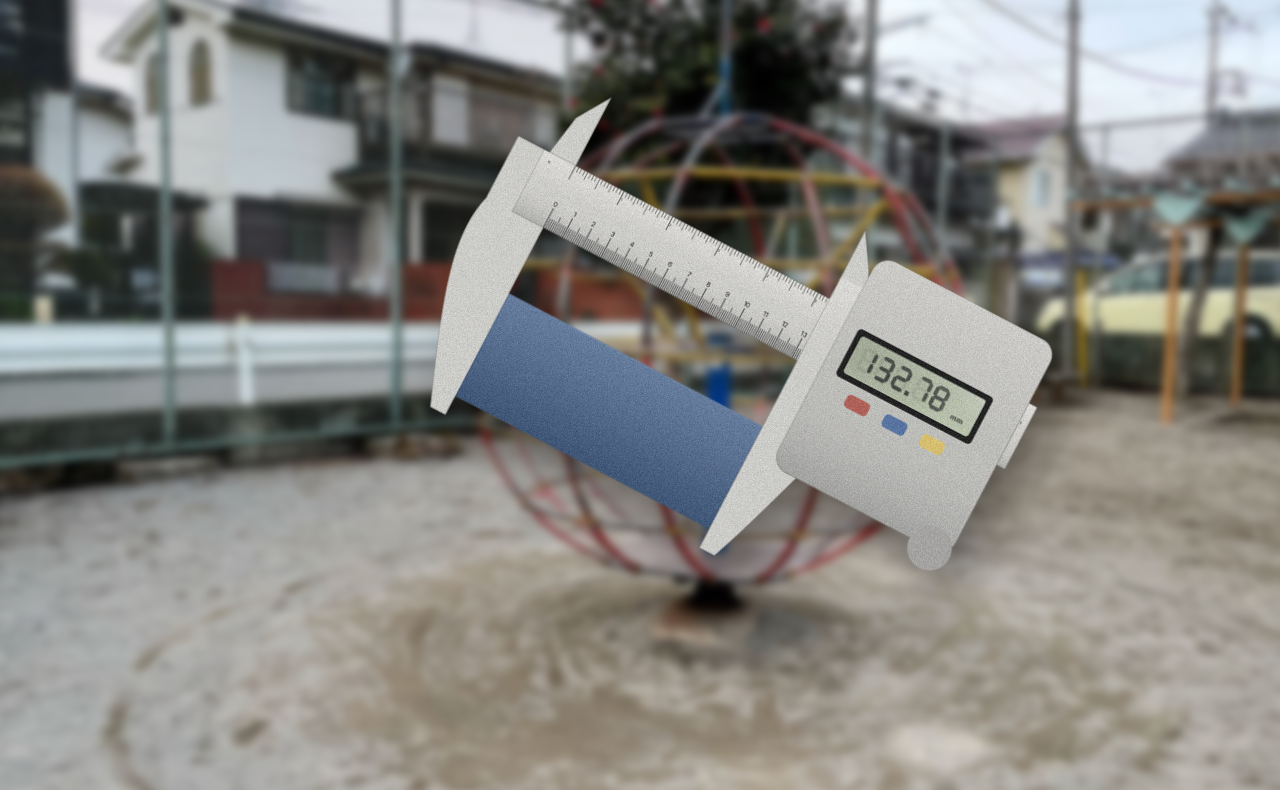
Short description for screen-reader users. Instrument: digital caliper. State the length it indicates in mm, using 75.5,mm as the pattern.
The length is 132.78,mm
